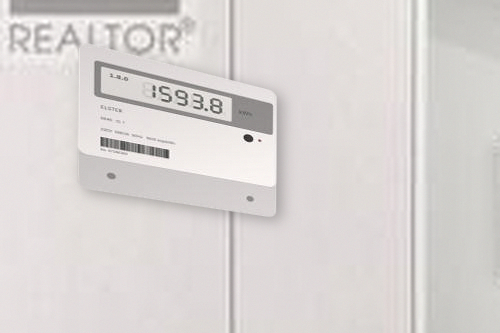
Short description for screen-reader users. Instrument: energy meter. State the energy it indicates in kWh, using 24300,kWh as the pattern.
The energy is 1593.8,kWh
